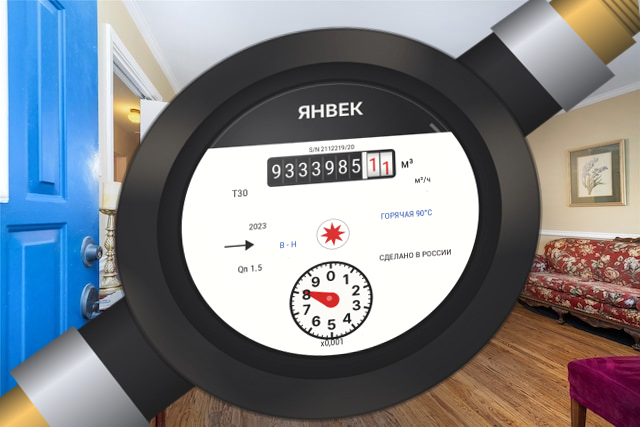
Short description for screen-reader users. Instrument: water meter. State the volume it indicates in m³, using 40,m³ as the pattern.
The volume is 9333985.108,m³
